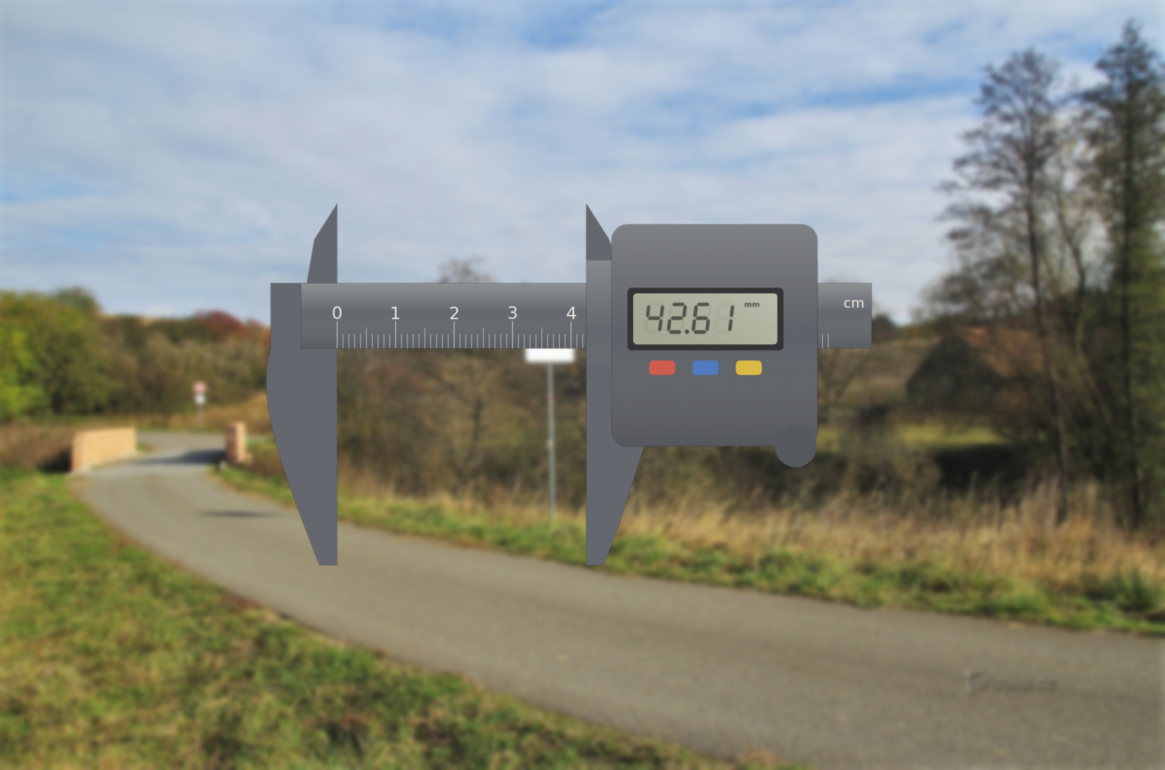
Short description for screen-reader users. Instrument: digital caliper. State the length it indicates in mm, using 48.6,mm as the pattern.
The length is 42.61,mm
